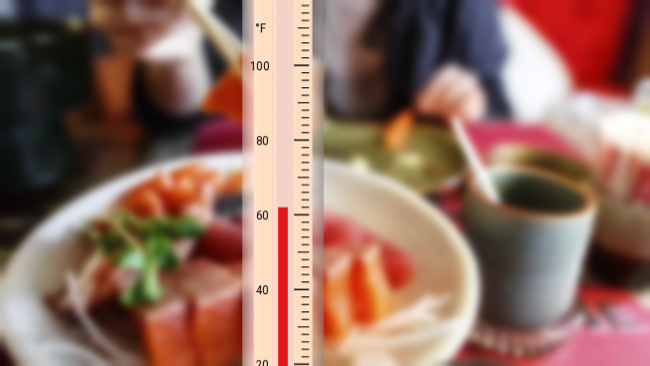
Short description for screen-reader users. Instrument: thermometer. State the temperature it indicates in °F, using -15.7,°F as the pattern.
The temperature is 62,°F
